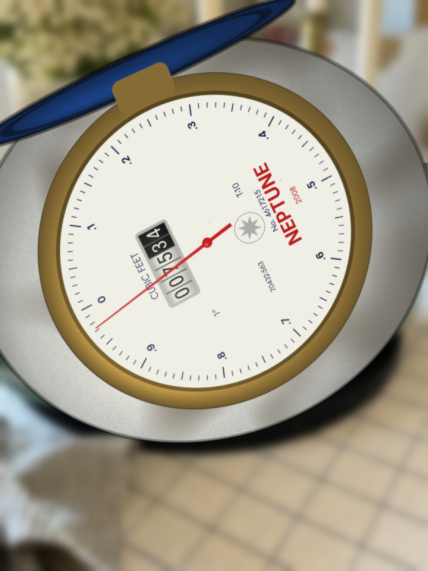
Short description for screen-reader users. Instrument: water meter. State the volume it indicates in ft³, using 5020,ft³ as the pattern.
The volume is 7533.97,ft³
